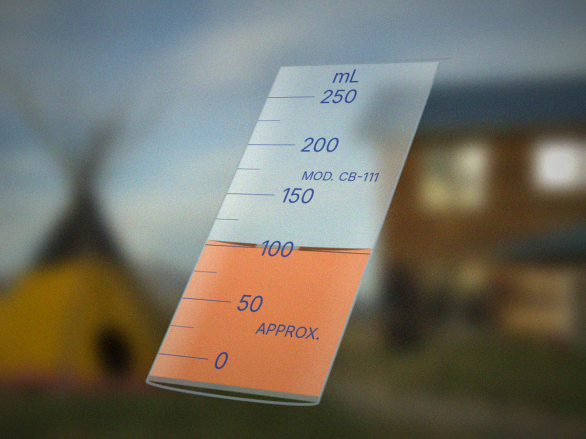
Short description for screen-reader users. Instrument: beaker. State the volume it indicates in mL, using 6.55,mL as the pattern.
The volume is 100,mL
